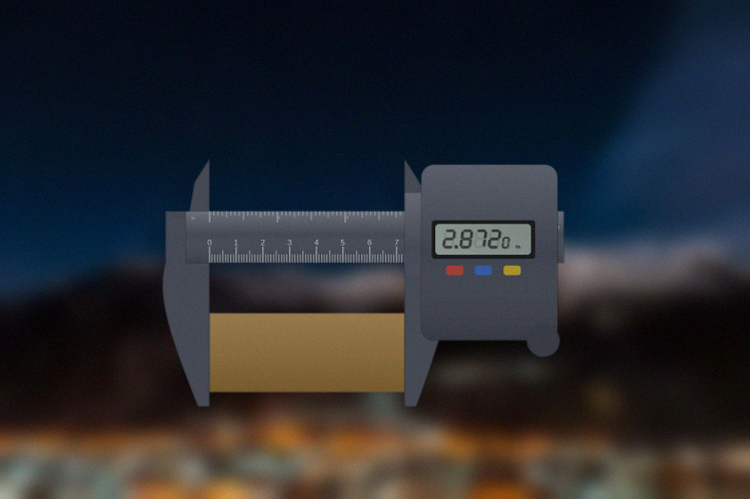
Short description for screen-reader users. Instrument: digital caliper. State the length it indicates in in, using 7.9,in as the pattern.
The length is 2.8720,in
